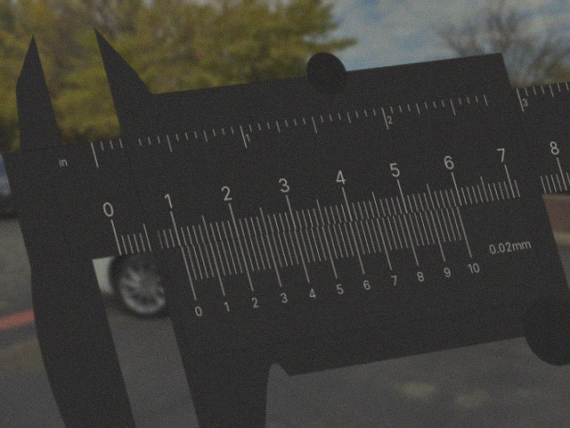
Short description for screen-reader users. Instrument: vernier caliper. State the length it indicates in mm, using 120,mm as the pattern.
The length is 10.2,mm
